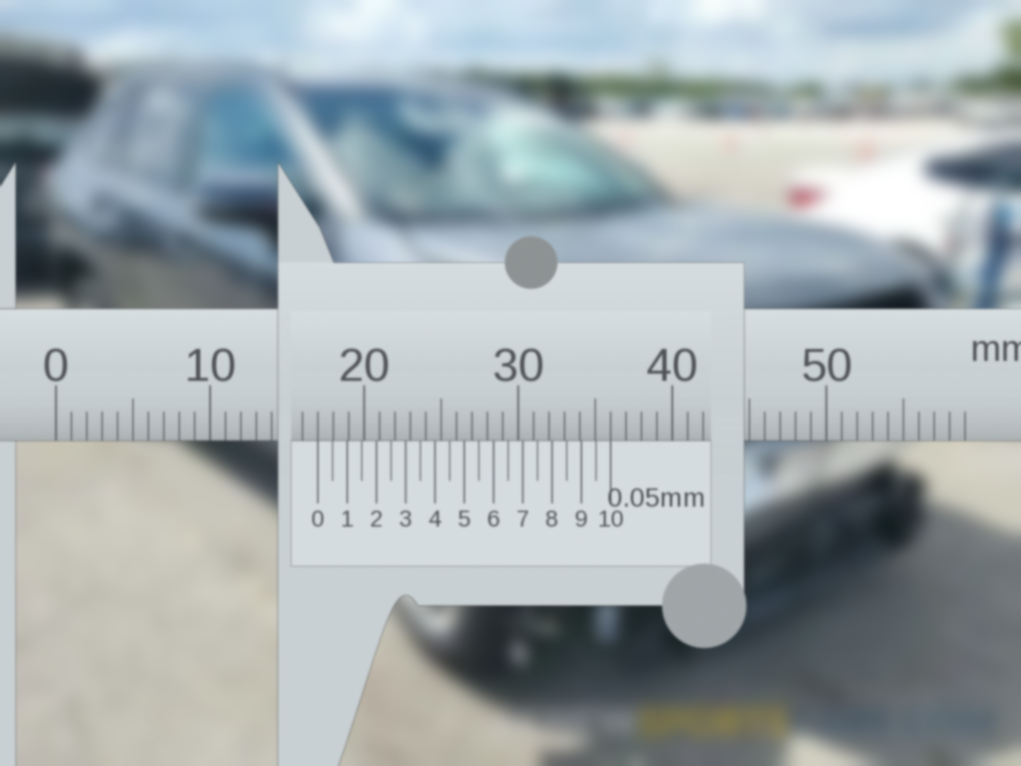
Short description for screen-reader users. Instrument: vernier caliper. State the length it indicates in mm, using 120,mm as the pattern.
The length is 17.0,mm
